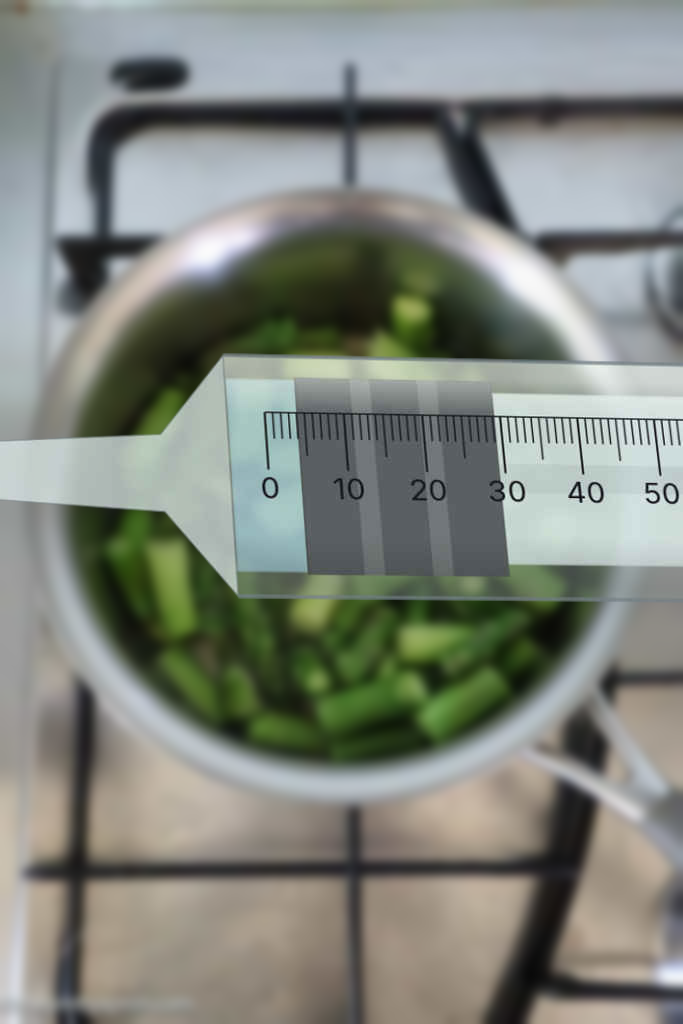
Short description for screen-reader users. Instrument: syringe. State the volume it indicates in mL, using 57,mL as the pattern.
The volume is 4,mL
